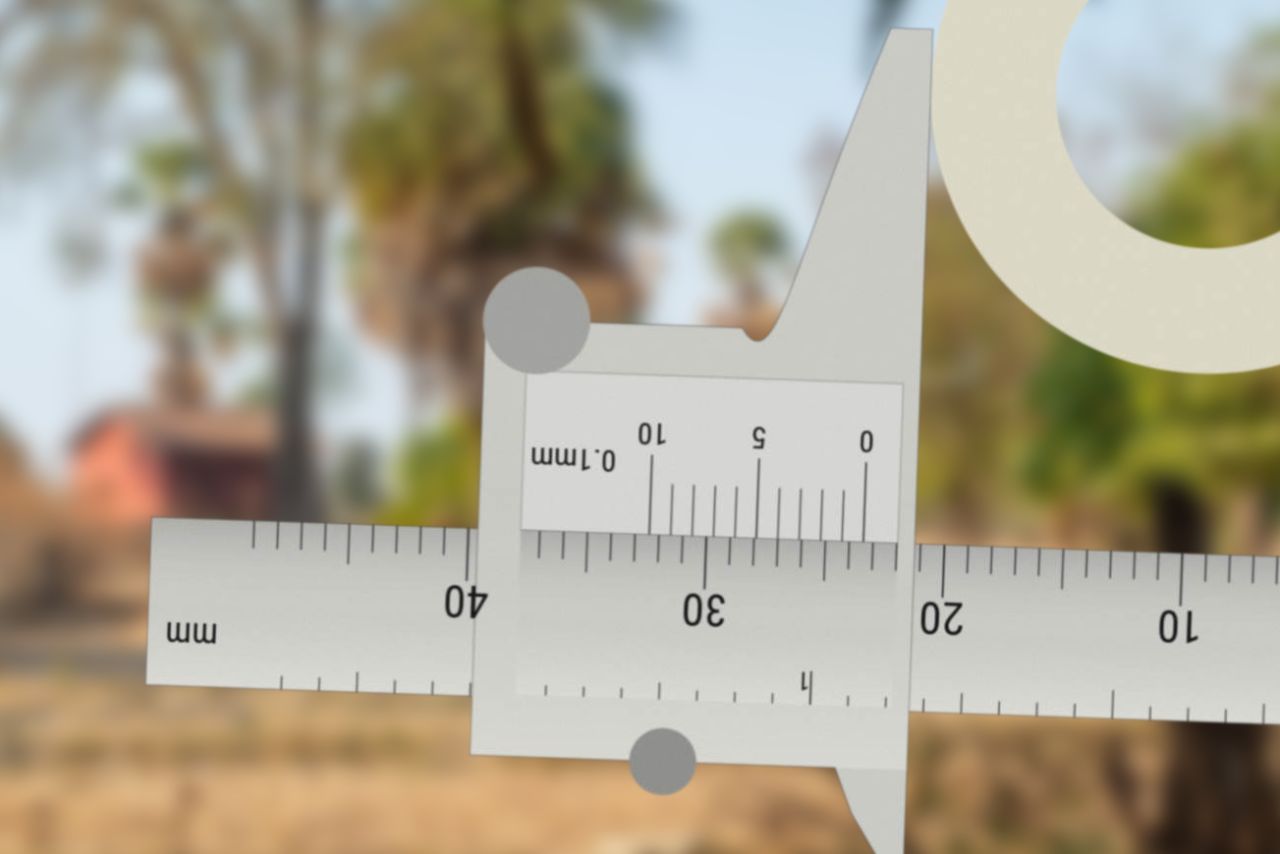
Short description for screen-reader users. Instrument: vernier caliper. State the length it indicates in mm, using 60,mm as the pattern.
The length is 23.4,mm
